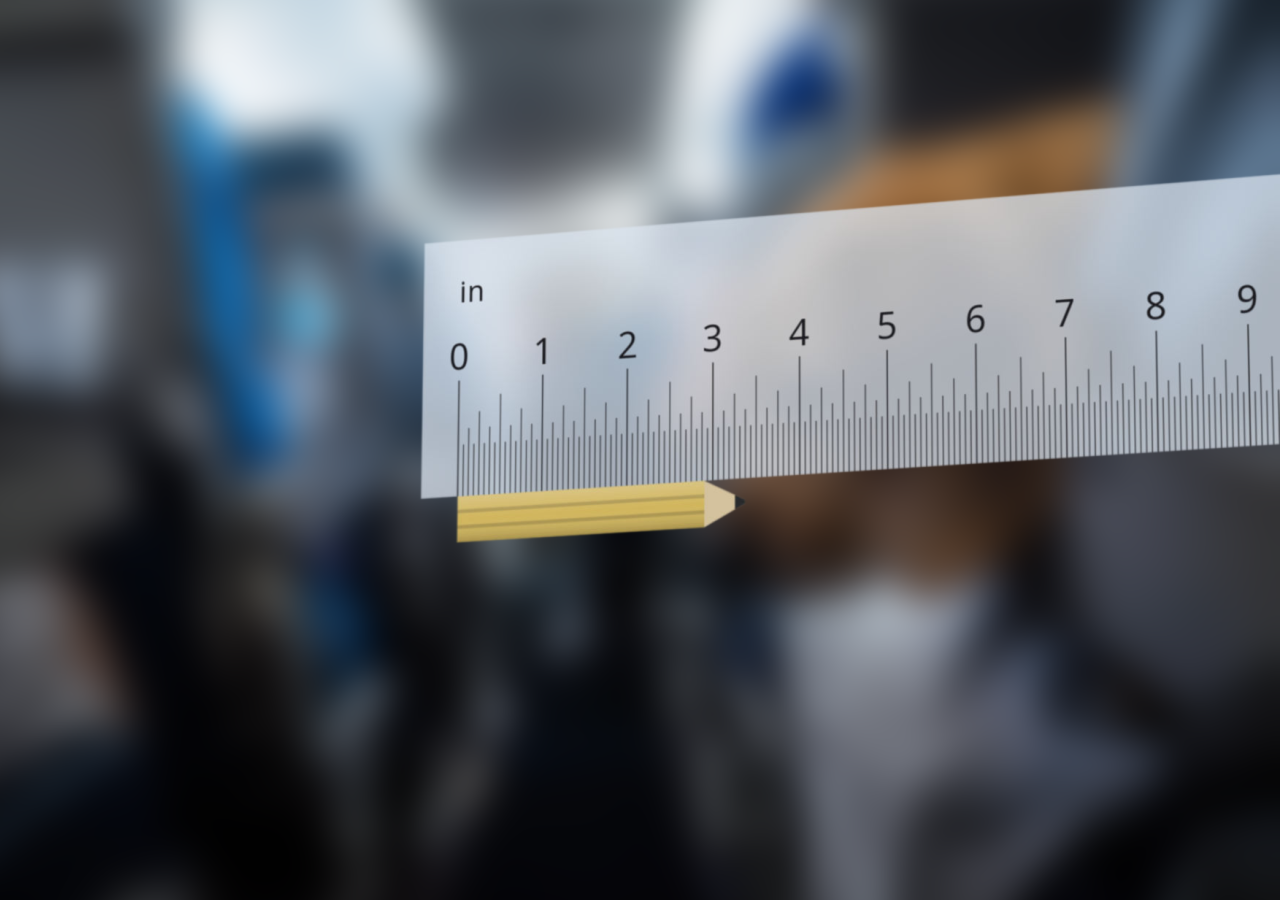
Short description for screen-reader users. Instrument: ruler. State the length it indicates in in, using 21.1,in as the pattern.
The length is 3.375,in
